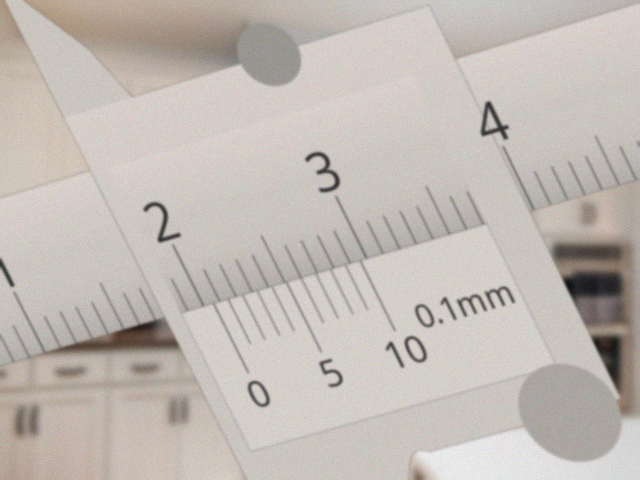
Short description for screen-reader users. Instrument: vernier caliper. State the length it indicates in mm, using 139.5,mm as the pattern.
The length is 20.6,mm
